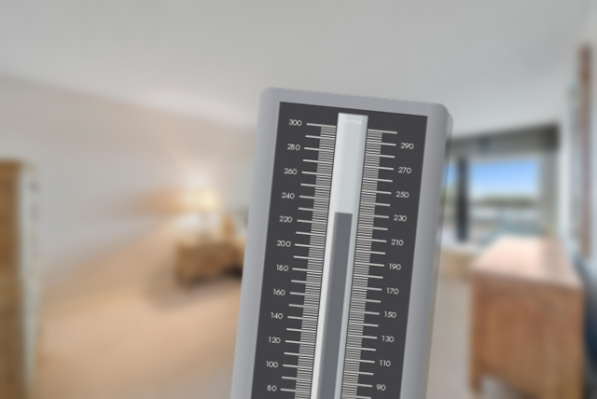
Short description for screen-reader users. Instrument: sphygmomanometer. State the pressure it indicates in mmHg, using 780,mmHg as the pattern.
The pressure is 230,mmHg
